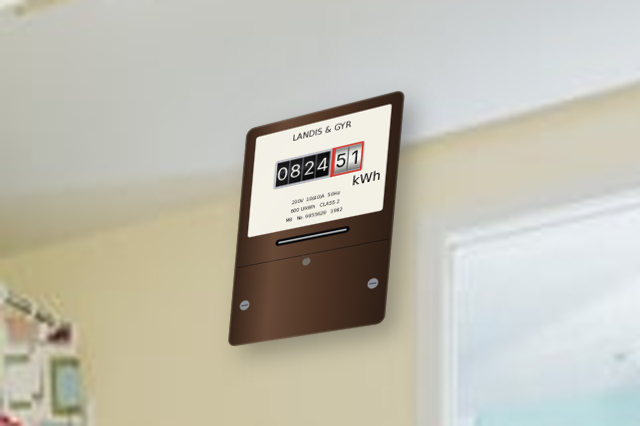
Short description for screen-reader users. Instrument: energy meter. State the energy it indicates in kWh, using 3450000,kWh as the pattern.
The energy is 824.51,kWh
